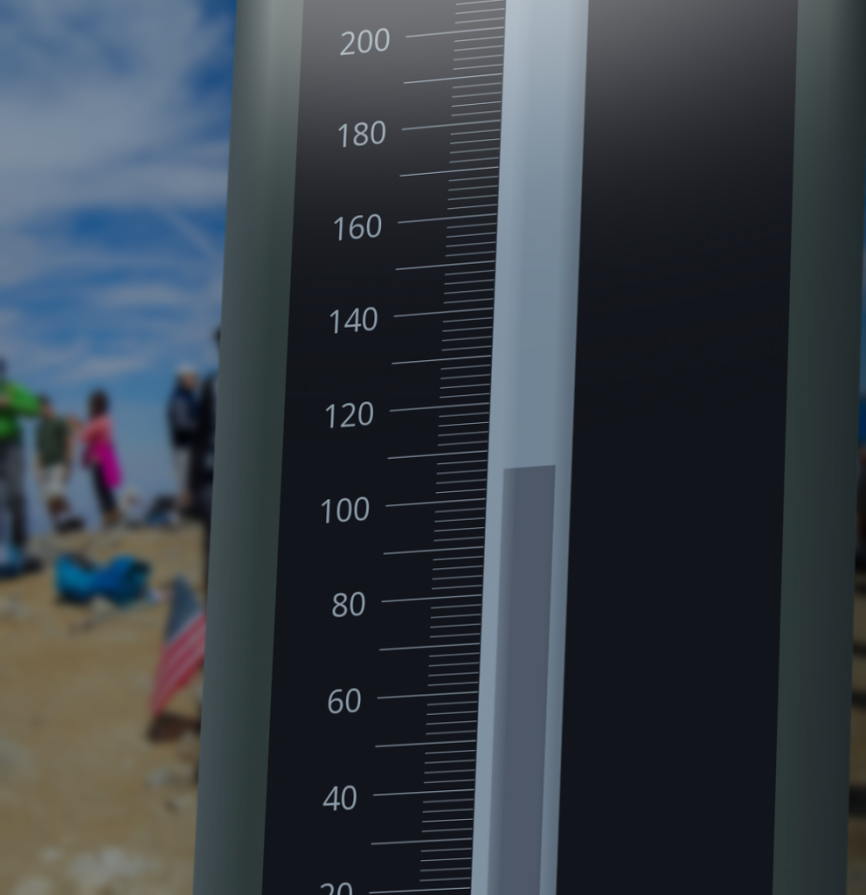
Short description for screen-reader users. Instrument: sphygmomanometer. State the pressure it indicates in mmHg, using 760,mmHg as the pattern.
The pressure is 106,mmHg
